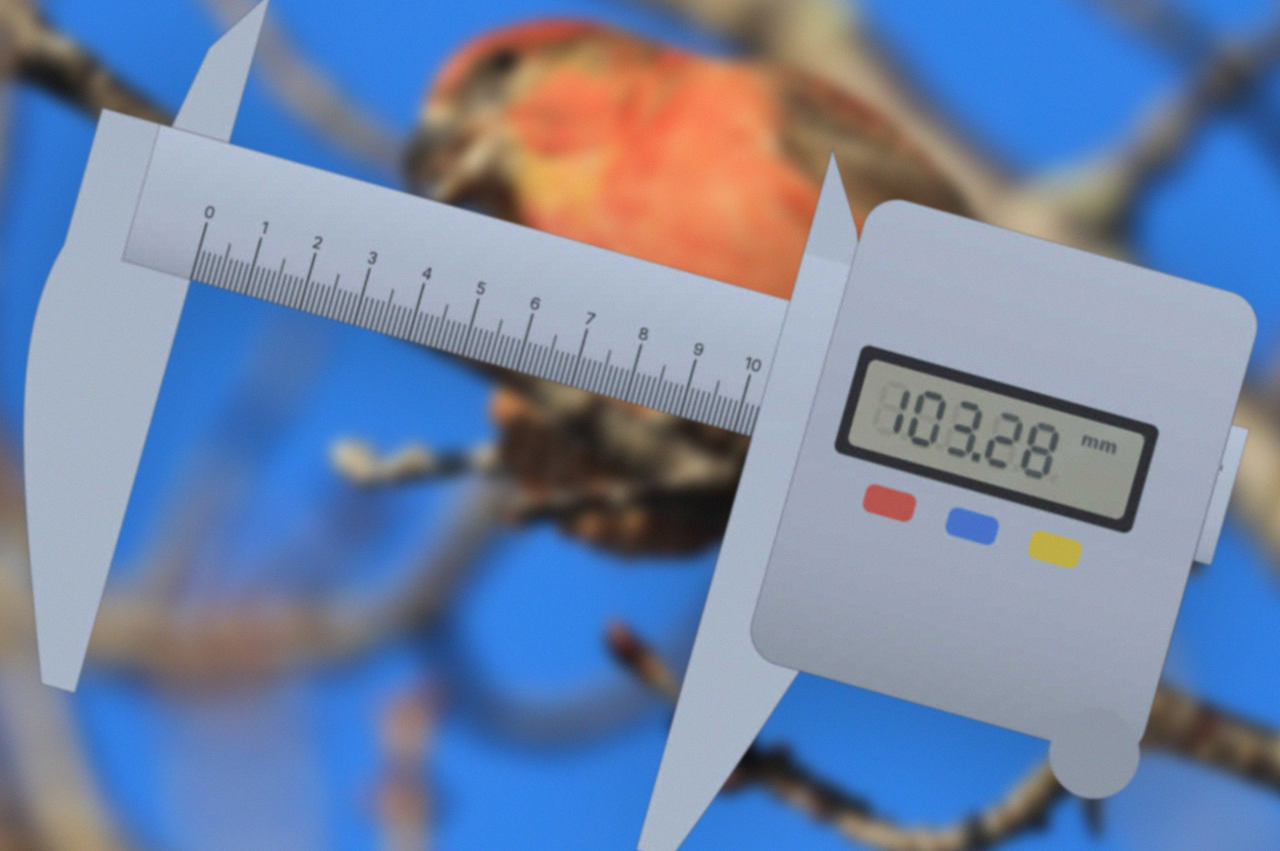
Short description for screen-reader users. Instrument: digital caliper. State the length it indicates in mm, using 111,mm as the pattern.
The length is 103.28,mm
